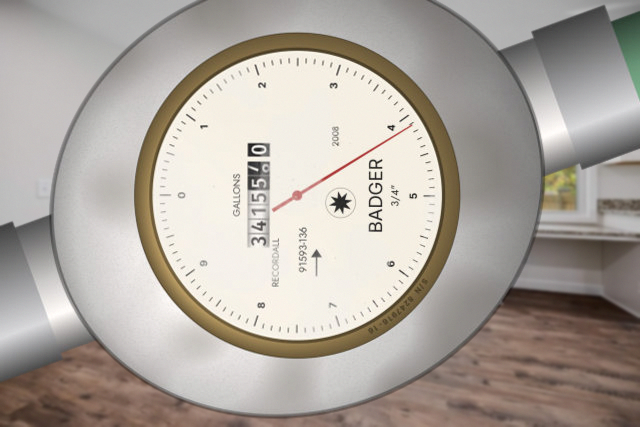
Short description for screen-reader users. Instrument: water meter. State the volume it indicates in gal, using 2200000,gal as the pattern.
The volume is 3415574.1,gal
